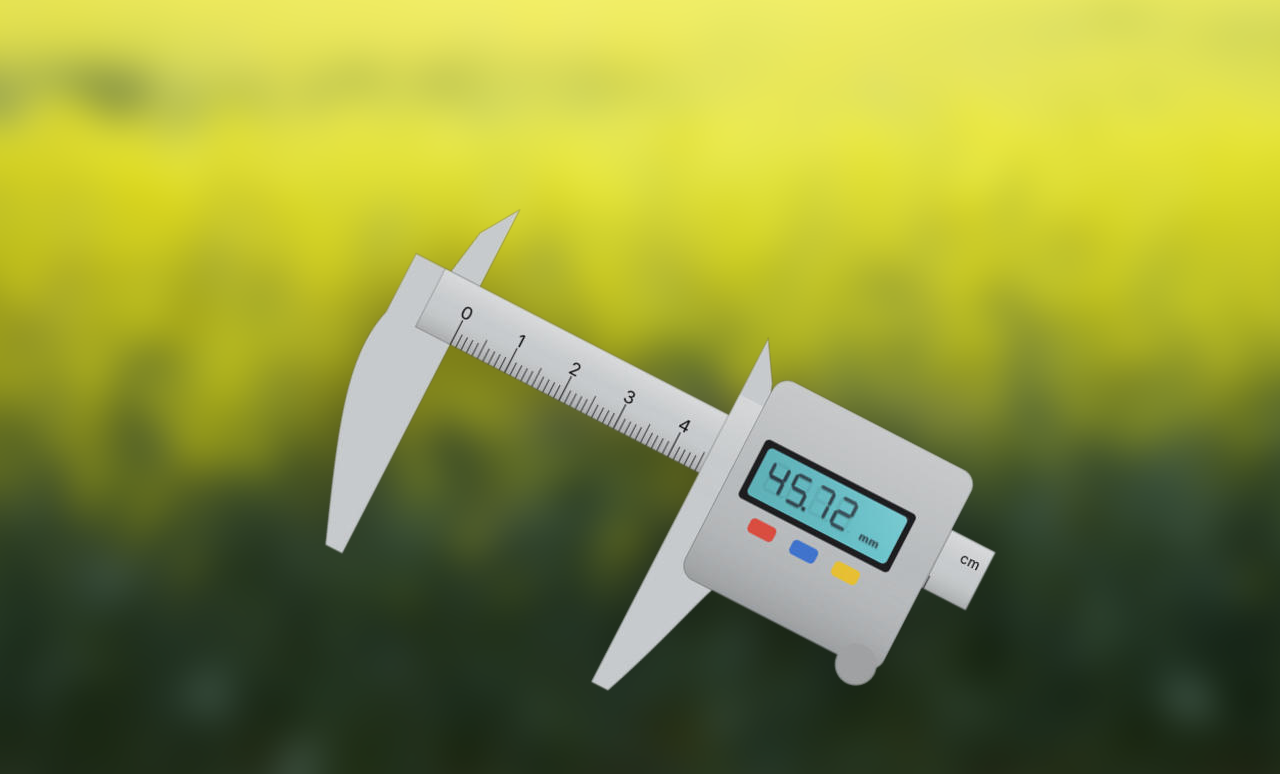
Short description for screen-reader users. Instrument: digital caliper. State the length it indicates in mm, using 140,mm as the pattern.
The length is 45.72,mm
